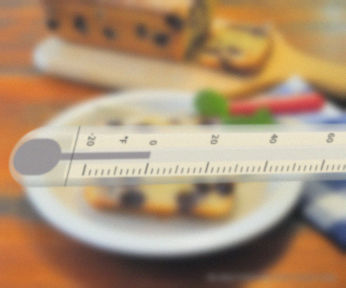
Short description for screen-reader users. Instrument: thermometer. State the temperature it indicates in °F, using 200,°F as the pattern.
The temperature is 0,°F
